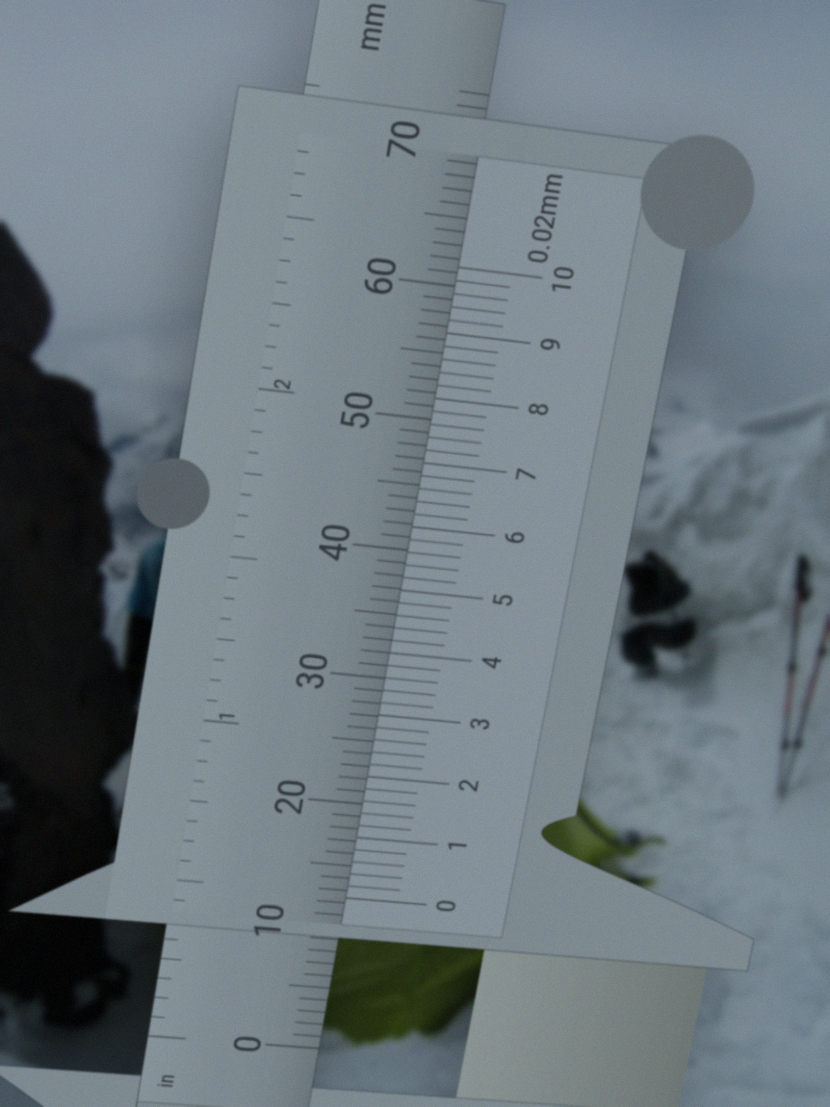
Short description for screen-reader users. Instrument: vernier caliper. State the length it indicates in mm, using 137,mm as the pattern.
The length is 12.4,mm
